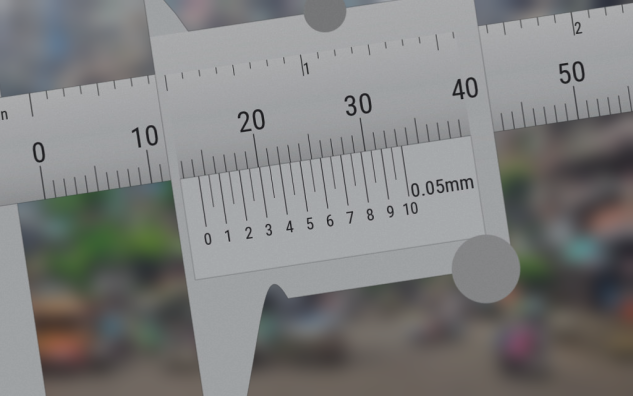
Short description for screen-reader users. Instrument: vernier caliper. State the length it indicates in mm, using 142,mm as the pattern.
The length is 14.4,mm
